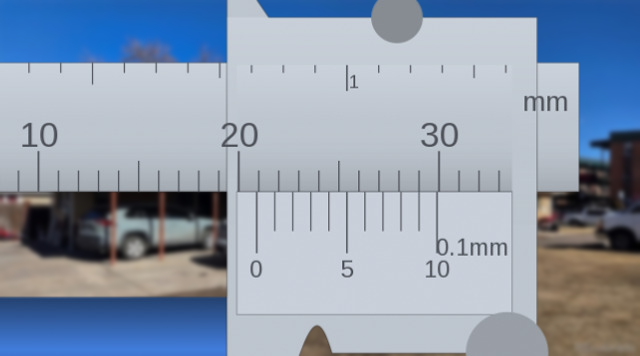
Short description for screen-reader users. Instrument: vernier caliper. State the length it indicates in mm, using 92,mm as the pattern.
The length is 20.9,mm
